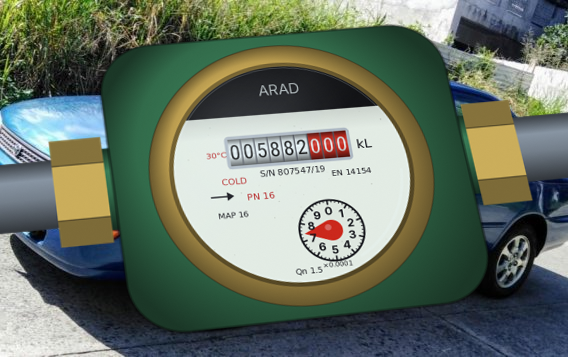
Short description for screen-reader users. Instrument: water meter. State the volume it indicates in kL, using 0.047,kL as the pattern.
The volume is 5882.0007,kL
